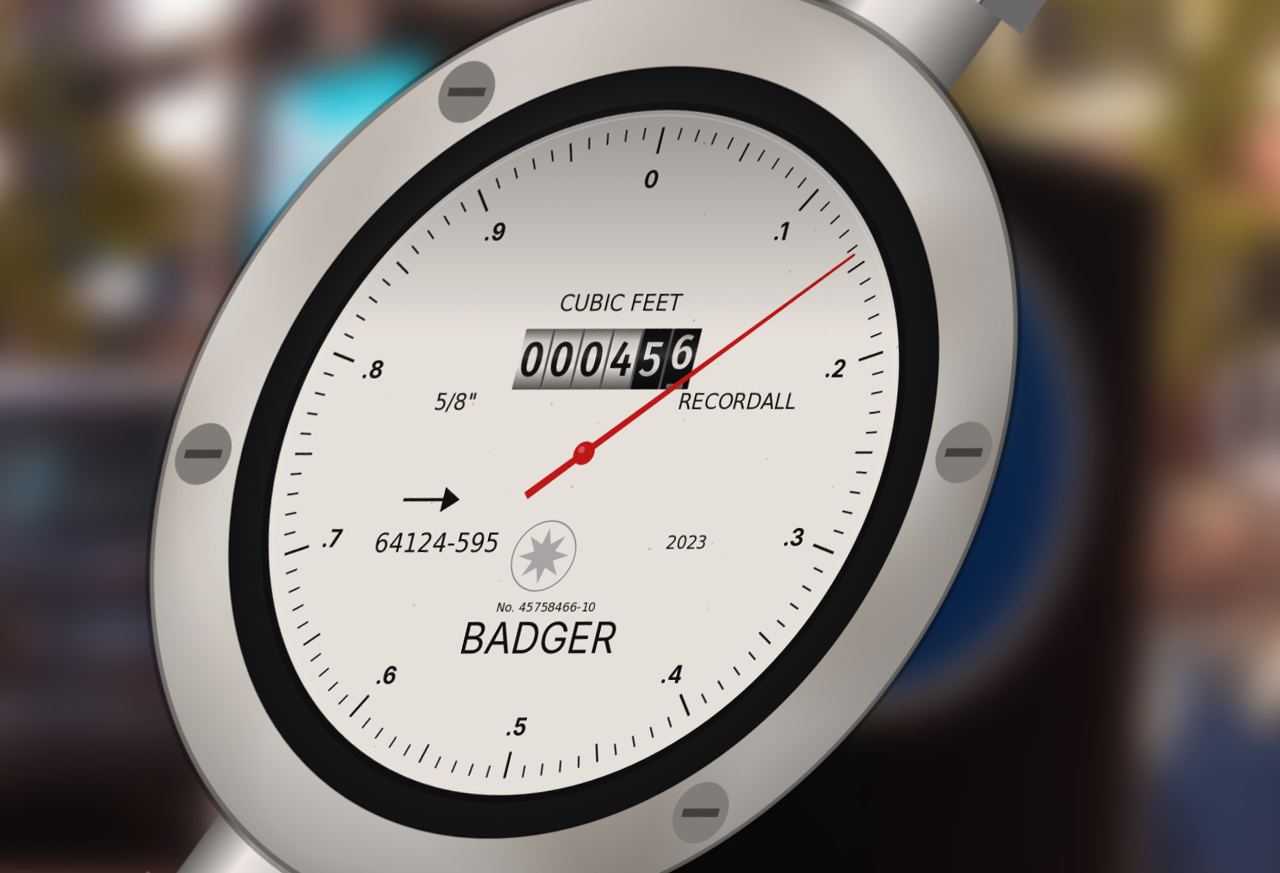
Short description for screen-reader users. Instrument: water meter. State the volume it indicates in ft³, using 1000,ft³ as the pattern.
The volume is 456.14,ft³
